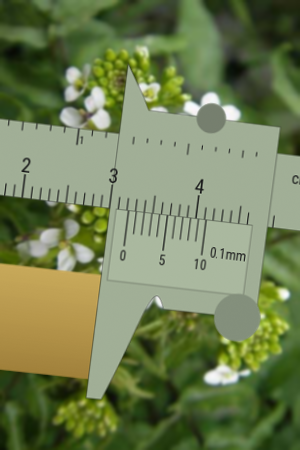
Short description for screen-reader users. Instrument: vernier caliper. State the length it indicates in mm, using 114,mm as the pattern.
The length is 32.2,mm
